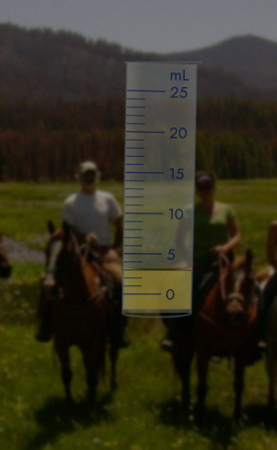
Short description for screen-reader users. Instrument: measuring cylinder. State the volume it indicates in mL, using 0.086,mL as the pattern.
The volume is 3,mL
